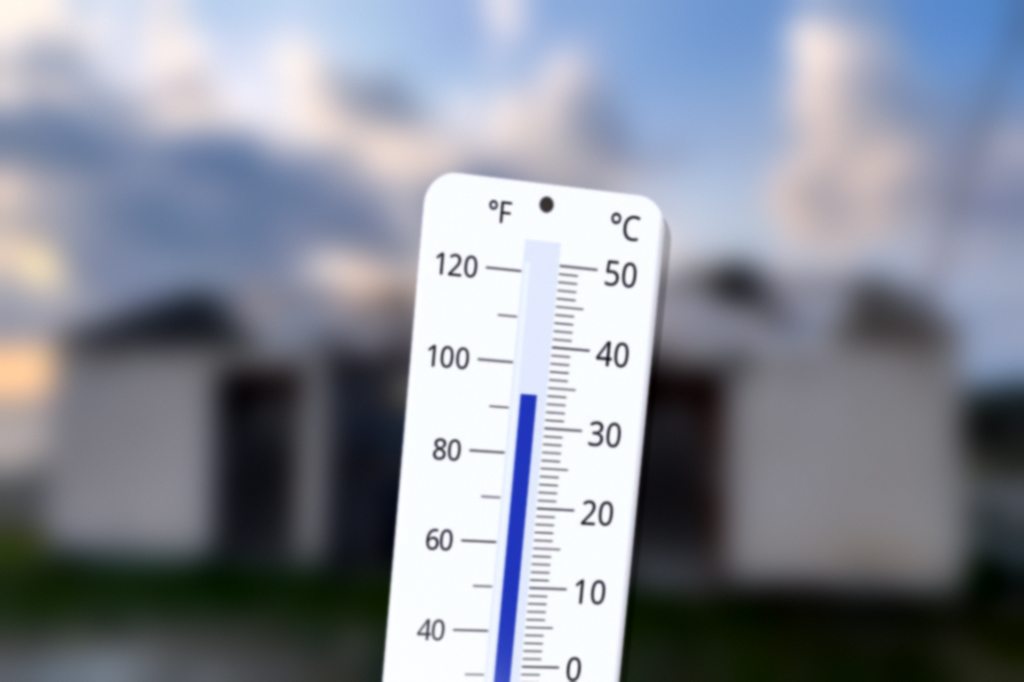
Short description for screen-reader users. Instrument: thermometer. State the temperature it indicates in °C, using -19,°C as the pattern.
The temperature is 34,°C
